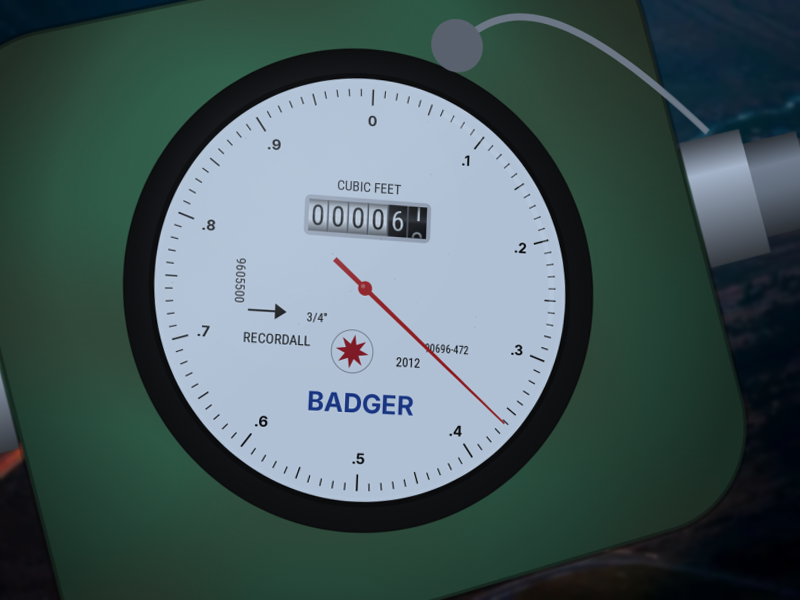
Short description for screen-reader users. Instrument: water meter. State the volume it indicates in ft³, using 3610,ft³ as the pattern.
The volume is 61.36,ft³
